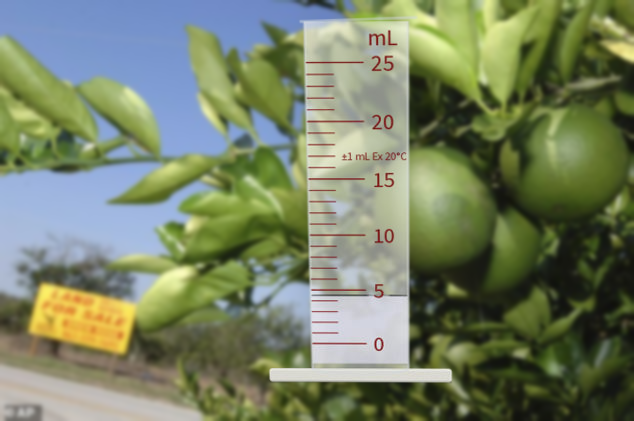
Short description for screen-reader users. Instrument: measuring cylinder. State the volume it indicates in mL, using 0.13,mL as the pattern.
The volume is 4.5,mL
